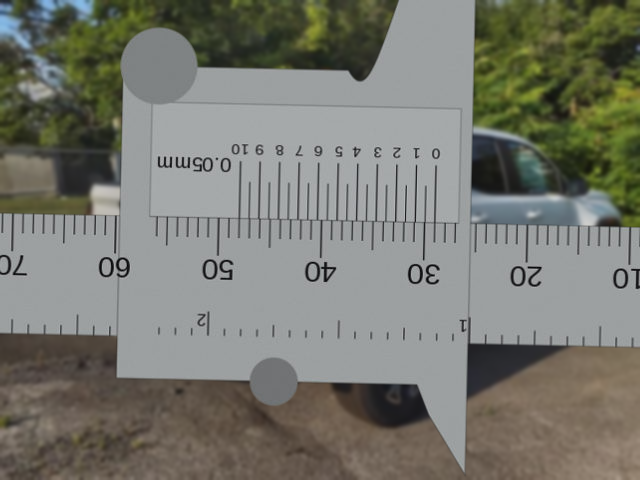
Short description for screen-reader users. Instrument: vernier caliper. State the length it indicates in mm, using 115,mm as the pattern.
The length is 29.0,mm
